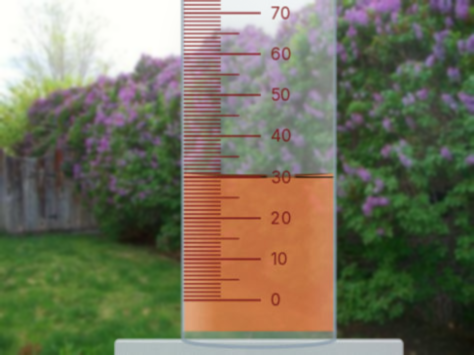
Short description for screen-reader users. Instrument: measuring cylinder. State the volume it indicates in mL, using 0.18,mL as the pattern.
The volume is 30,mL
